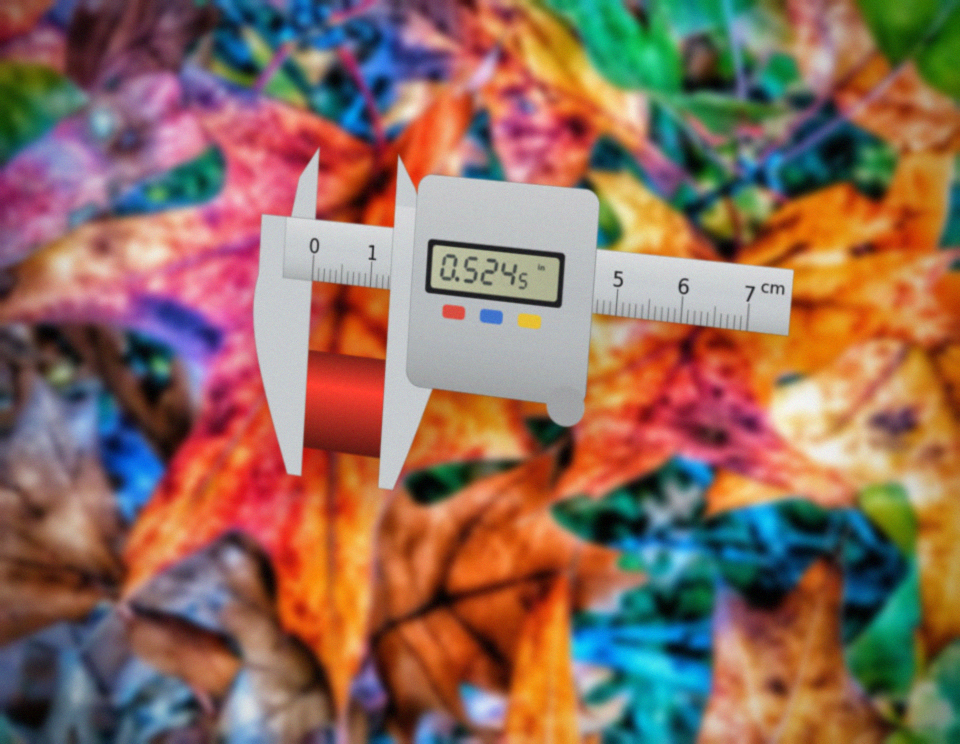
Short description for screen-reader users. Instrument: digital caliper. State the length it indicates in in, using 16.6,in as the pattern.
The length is 0.5245,in
